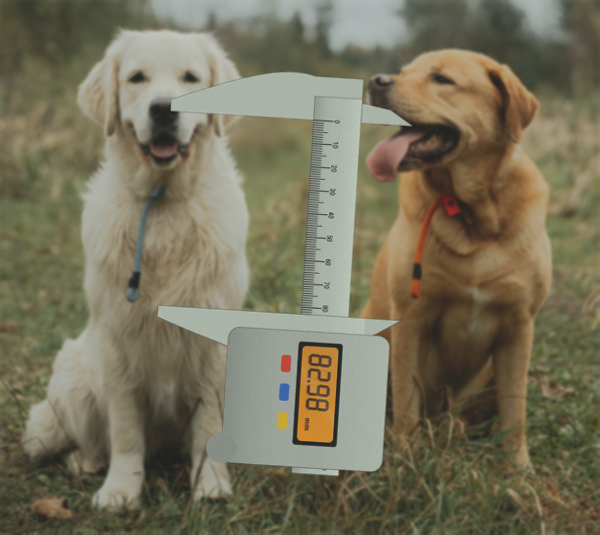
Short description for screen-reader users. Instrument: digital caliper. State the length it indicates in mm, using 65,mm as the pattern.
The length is 82.98,mm
